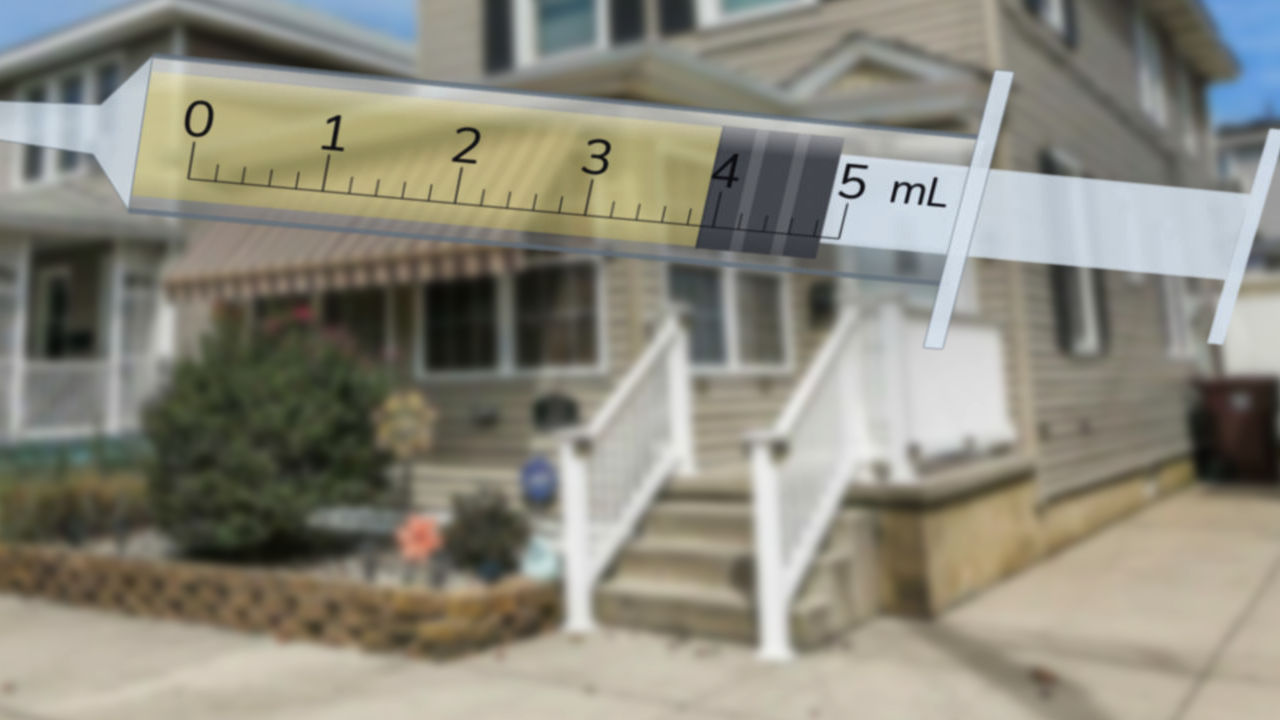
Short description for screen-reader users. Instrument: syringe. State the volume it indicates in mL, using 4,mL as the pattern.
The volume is 3.9,mL
